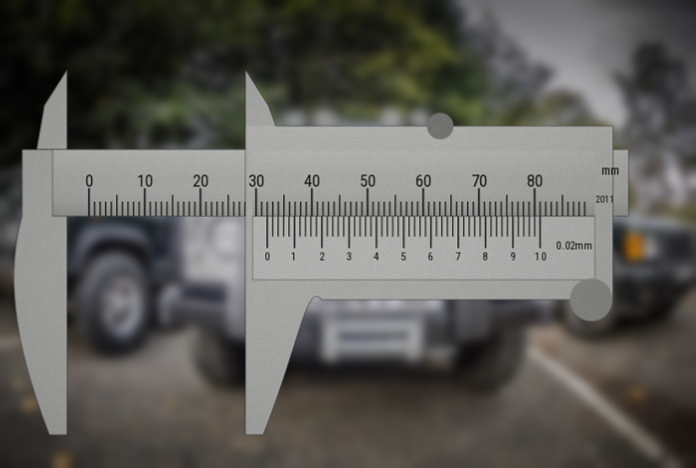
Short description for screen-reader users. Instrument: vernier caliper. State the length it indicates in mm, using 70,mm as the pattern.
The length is 32.0,mm
